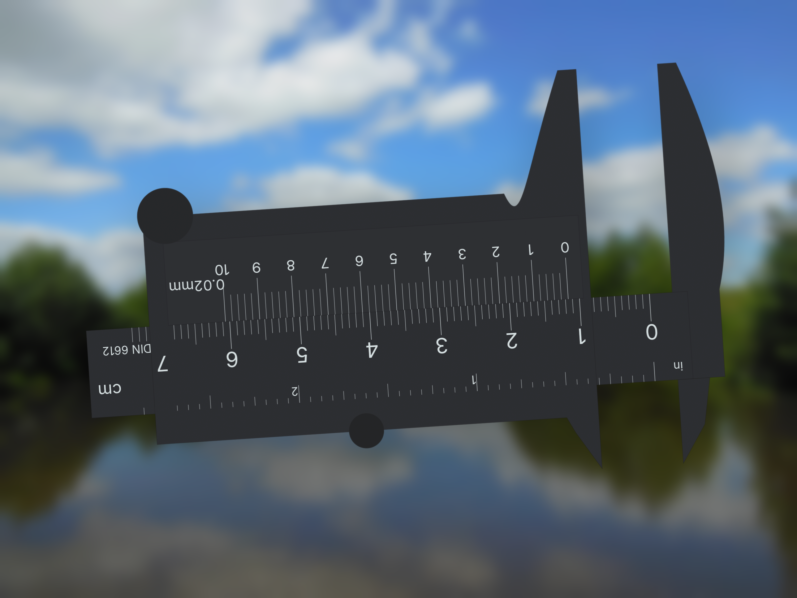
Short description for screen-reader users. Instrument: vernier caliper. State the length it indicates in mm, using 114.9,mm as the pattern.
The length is 11.6,mm
